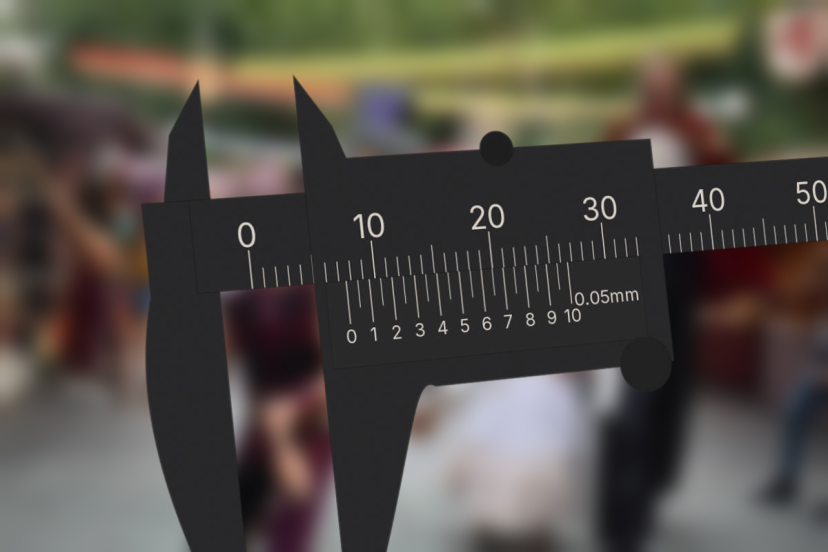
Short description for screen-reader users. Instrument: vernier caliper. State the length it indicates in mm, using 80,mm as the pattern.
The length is 7.6,mm
